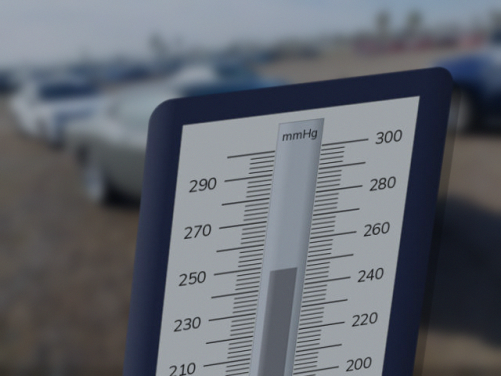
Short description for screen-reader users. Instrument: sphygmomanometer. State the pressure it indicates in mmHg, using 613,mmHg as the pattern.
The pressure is 248,mmHg
